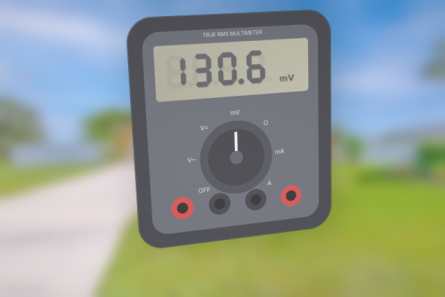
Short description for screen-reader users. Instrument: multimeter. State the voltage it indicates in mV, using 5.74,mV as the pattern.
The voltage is 130.6,mV
